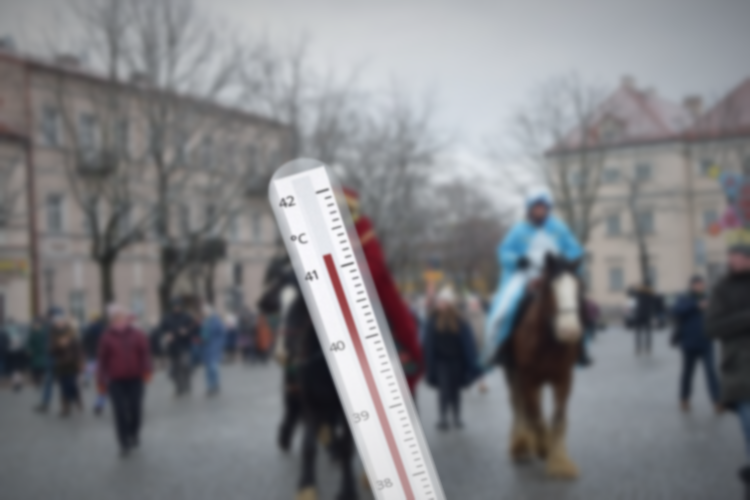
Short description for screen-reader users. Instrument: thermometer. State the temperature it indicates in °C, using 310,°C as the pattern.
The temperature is 41.2,°C
